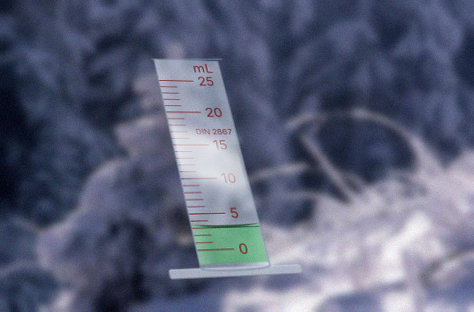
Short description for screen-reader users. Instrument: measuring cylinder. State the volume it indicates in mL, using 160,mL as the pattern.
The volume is 3,mL
